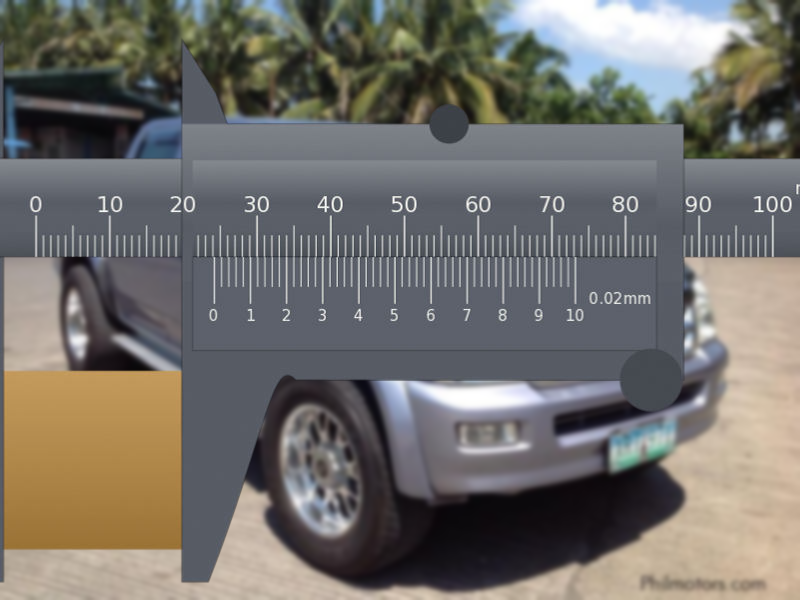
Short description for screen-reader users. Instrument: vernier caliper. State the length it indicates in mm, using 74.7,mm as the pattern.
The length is 24.2,mm
